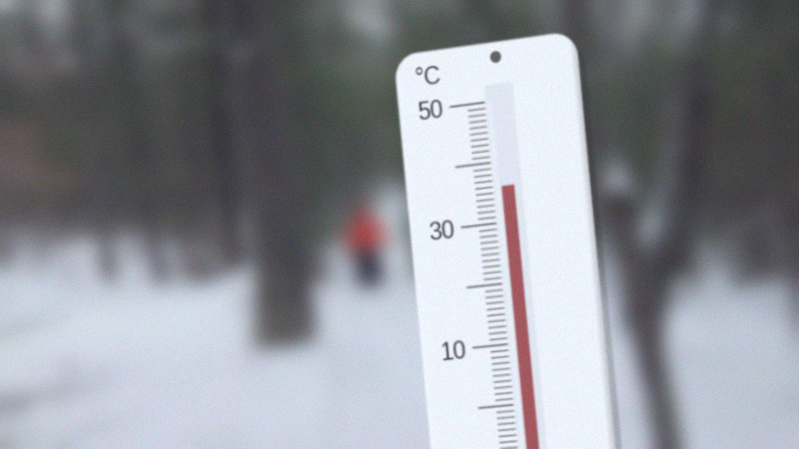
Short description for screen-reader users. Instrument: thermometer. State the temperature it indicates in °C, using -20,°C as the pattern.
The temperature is 36,°C
